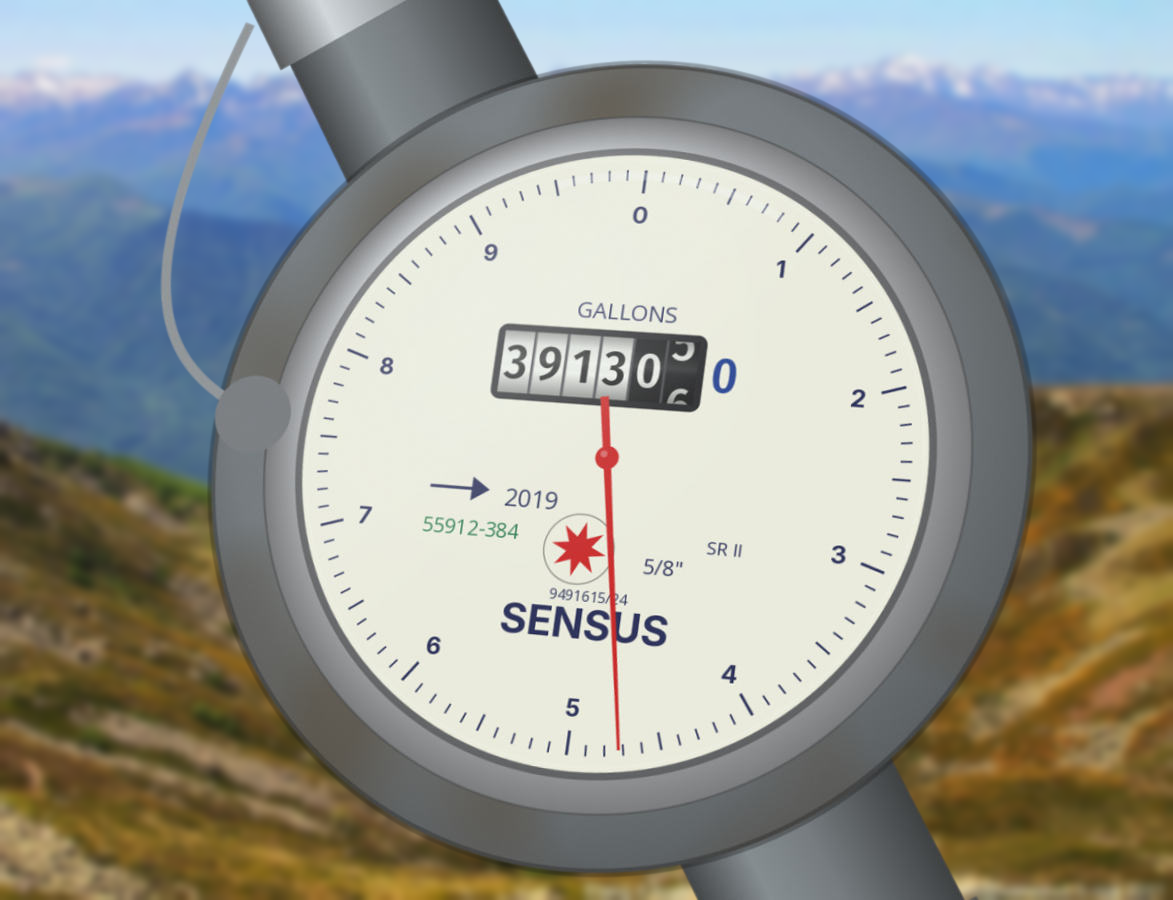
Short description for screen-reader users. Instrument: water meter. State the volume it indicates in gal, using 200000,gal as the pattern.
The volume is 3913054.7,gal
